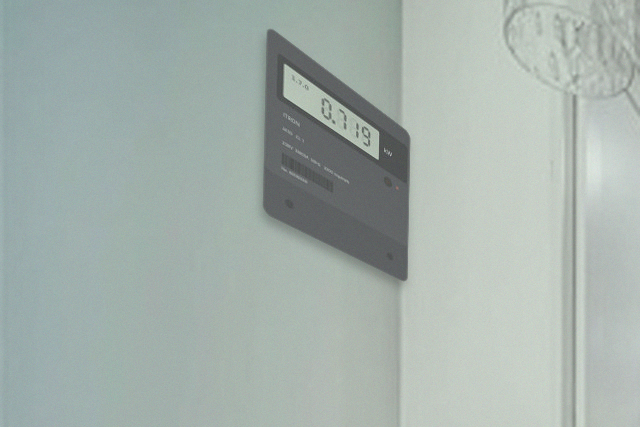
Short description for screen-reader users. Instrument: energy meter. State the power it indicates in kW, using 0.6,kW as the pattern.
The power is 0.719,kW
